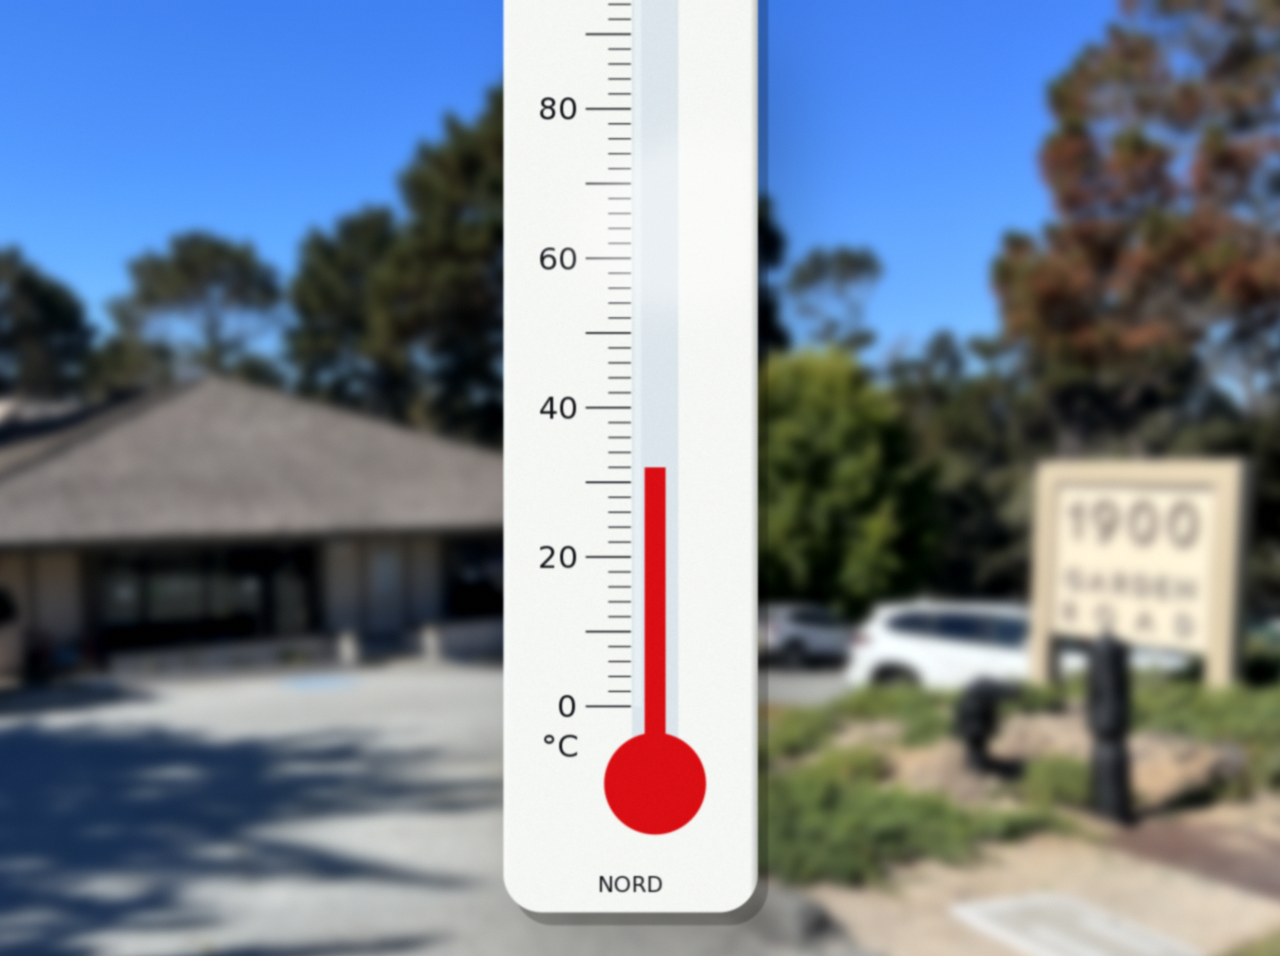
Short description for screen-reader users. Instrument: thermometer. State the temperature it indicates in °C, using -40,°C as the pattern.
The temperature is 32,°C
